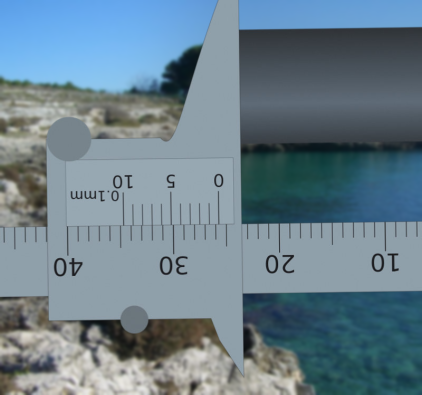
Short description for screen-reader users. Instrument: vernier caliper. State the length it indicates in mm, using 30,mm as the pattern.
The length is 25.7,mm
